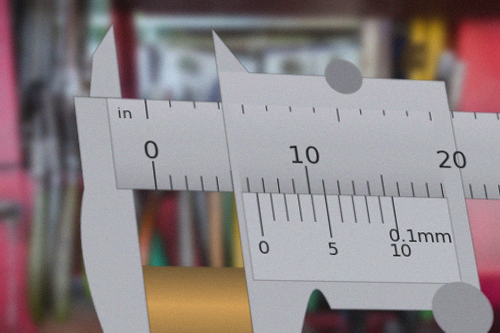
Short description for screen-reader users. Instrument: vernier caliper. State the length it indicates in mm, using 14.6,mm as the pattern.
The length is 6.5,mm
